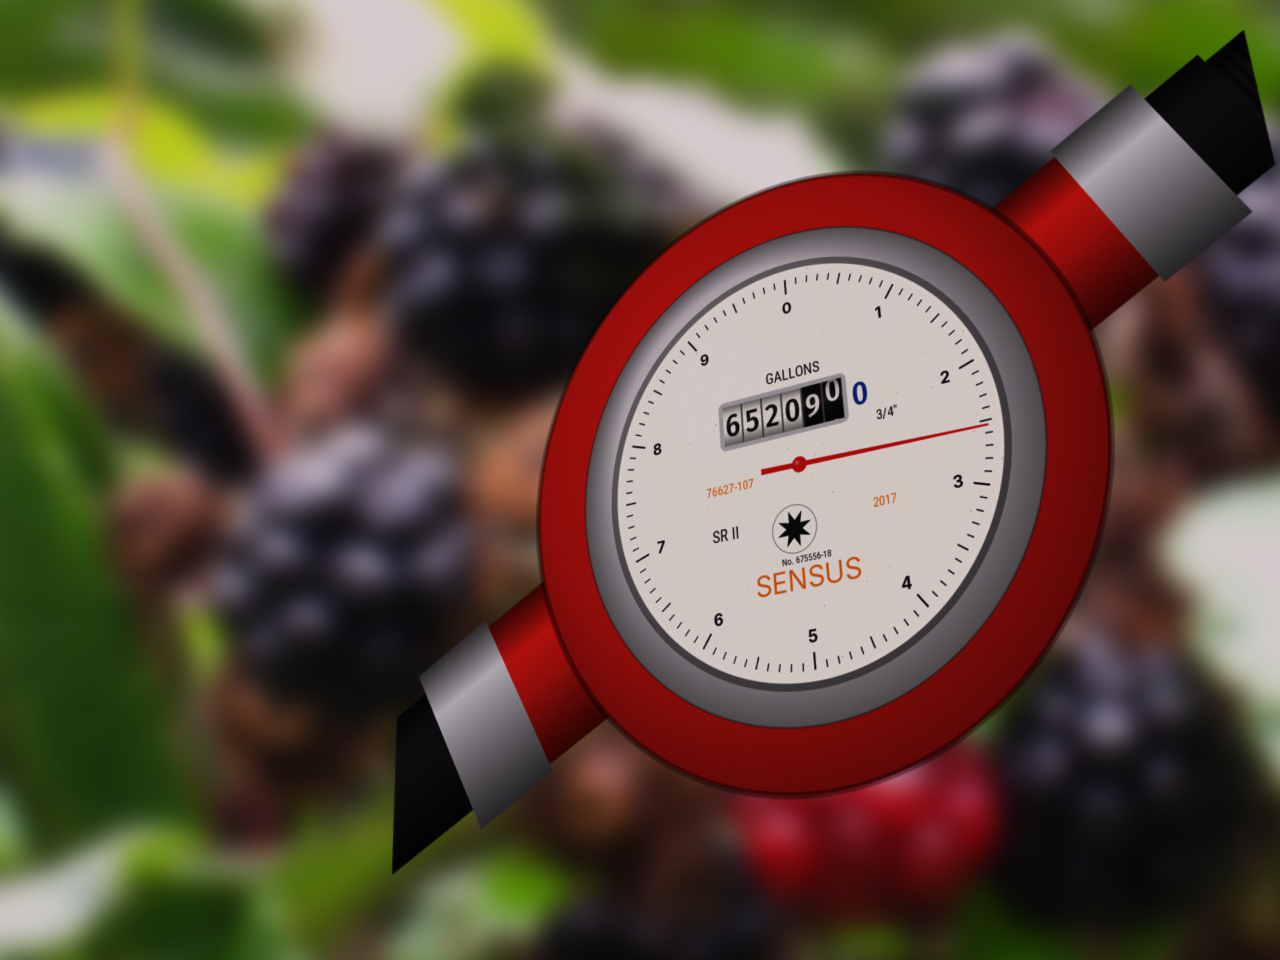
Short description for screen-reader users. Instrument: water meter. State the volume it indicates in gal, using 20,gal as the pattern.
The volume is 6520902.5,gal
